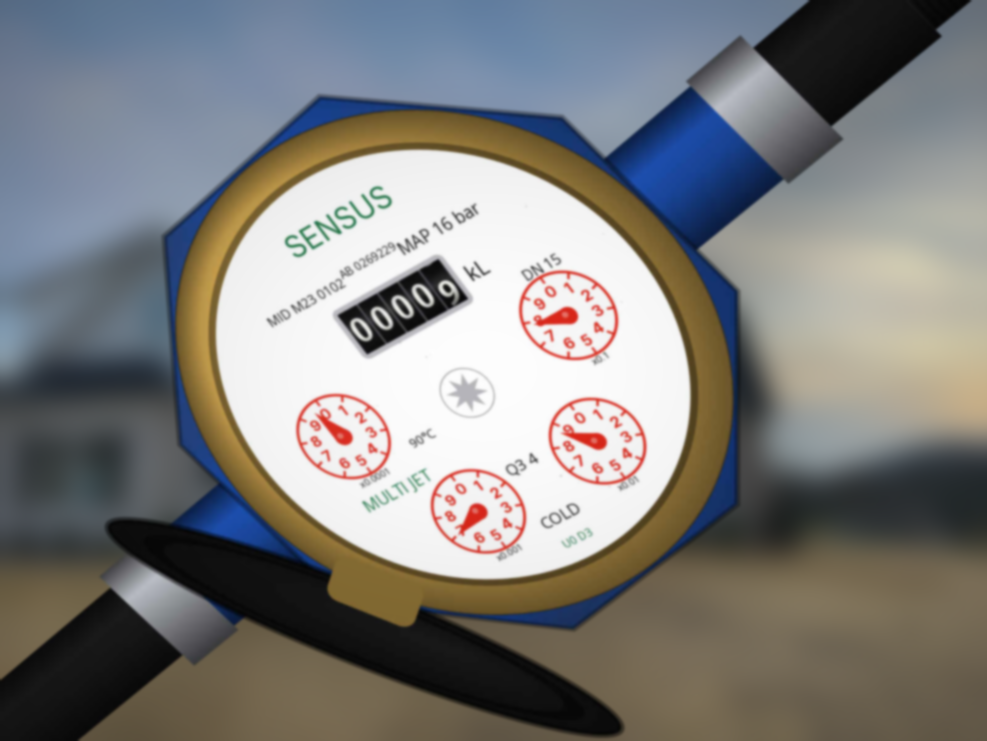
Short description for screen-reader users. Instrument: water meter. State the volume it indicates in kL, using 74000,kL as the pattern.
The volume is 8.7869,kL
